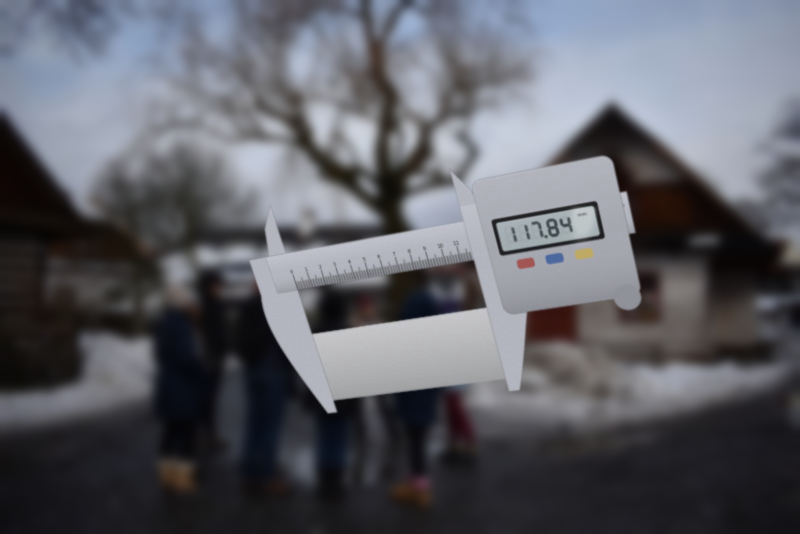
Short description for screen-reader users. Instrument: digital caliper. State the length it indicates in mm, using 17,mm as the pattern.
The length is 117.84,mm
